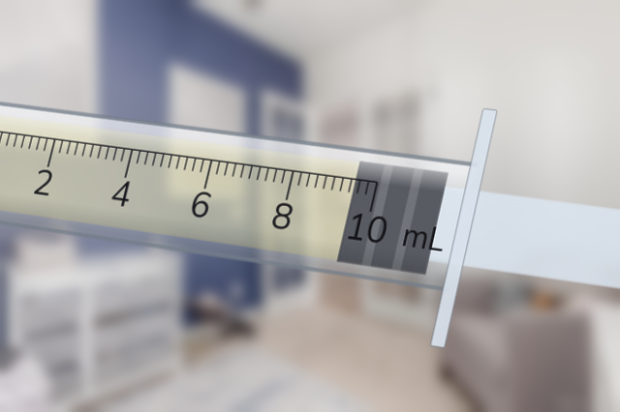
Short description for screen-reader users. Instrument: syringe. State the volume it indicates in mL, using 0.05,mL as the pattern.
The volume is 9.5,mL
